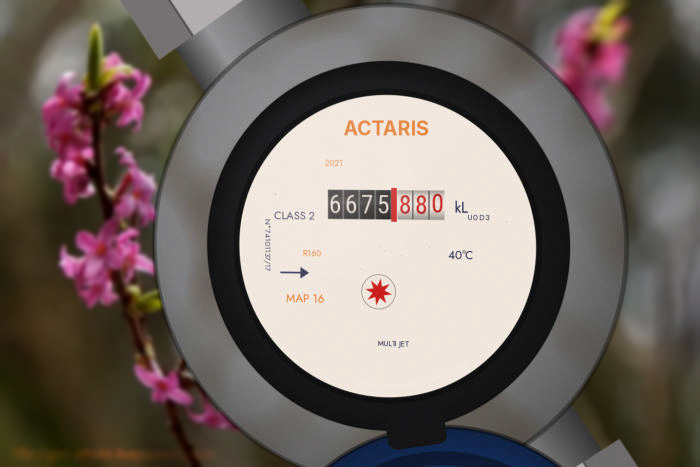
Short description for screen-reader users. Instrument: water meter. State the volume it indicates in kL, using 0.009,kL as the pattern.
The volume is 6675.880,kL
